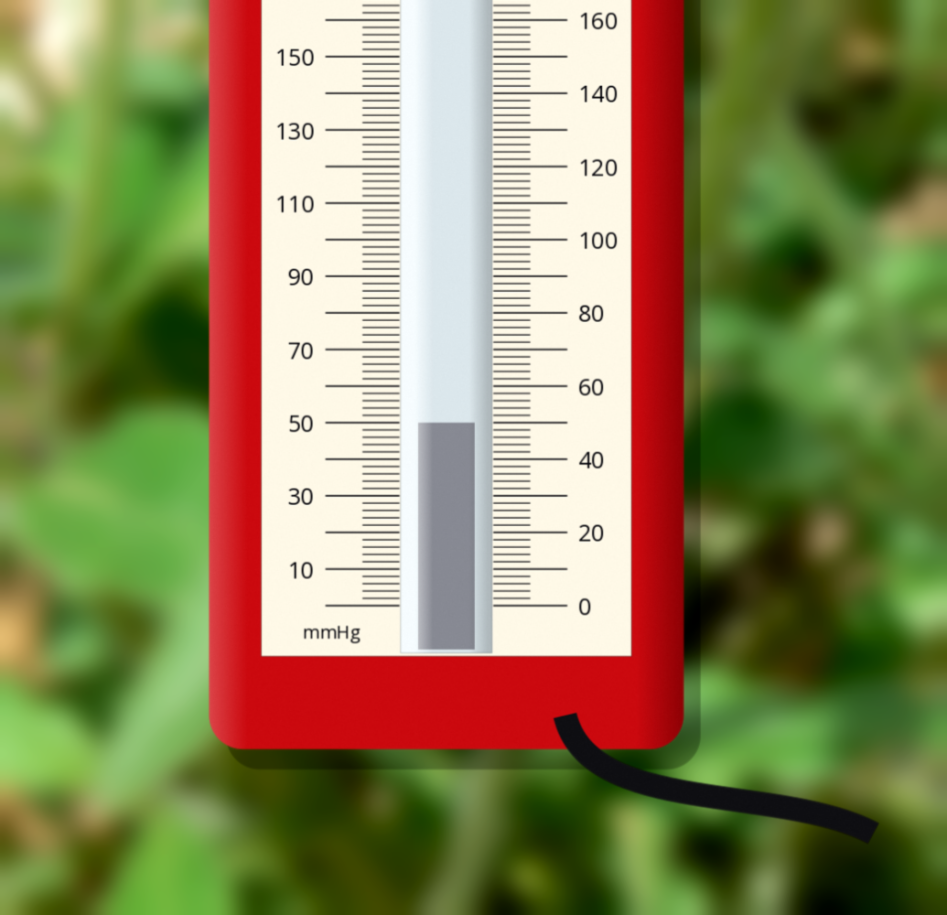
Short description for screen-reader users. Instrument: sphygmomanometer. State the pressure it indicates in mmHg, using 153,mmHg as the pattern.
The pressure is 50,mmHg
